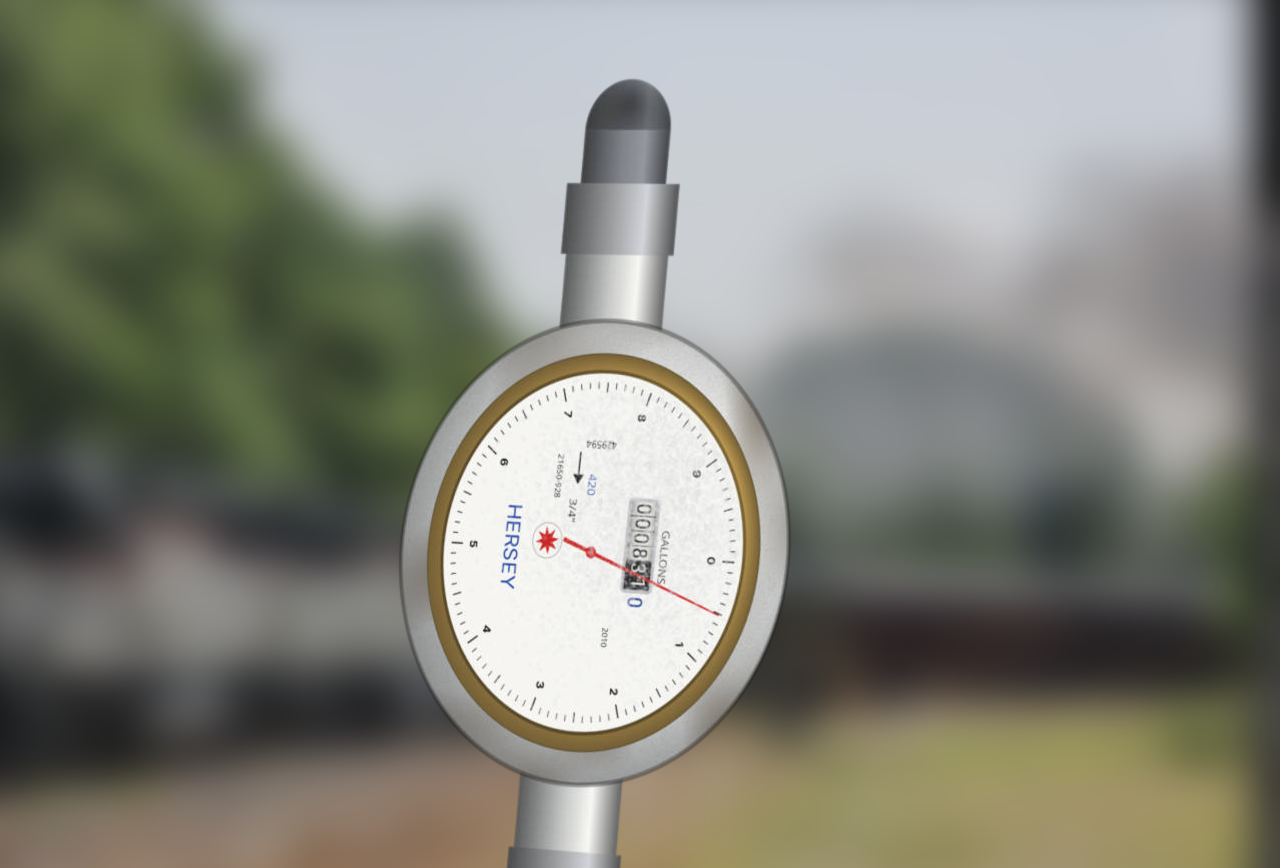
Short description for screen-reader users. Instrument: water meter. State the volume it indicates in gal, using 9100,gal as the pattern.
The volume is 8310.5,gal
